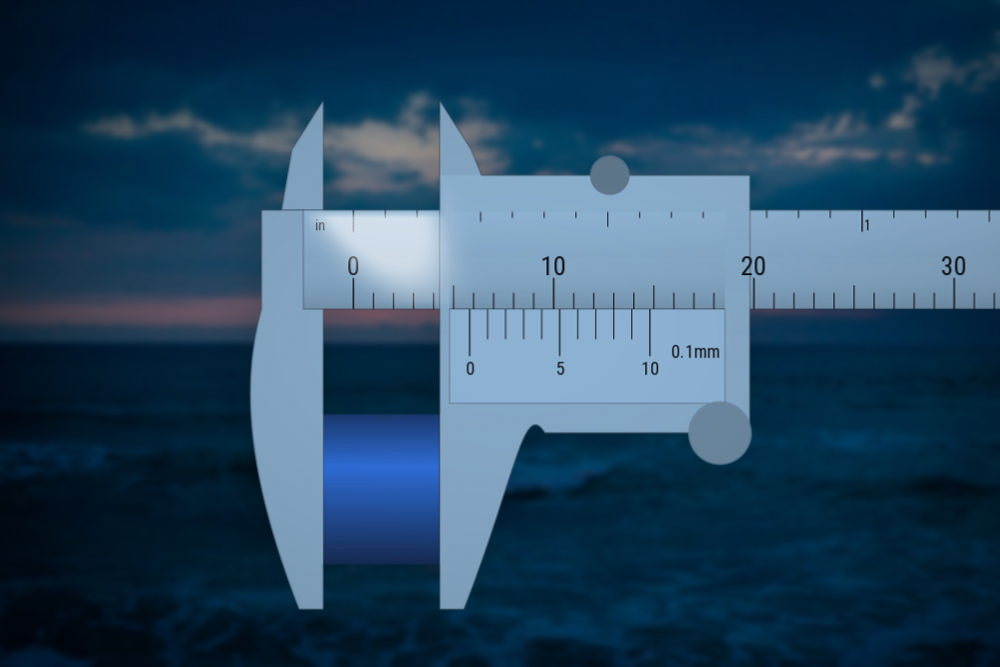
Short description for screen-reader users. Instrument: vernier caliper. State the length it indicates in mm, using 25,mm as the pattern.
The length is 5.8,mm
